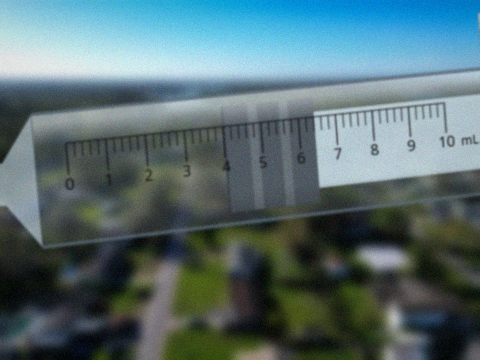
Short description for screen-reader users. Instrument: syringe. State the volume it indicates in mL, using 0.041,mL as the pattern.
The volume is 4,mL
